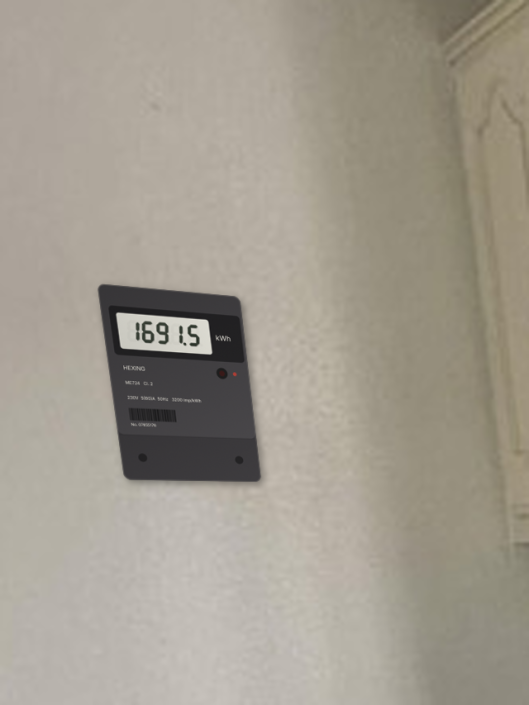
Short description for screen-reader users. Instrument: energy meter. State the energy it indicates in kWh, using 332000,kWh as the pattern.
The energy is 1691.5,kWh
